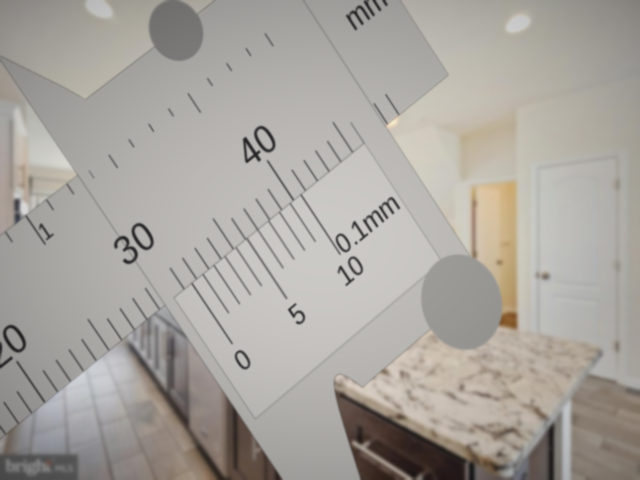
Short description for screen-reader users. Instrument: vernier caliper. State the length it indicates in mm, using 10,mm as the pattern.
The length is 31.6,mm
